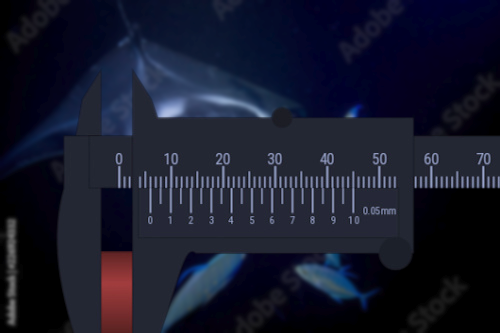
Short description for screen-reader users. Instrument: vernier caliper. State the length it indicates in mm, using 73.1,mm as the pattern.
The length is 6.0,mm
